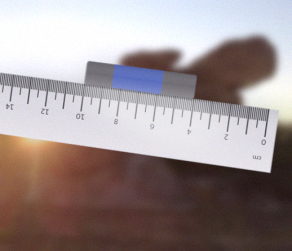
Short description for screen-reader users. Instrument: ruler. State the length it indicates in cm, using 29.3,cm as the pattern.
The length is 6,cm
